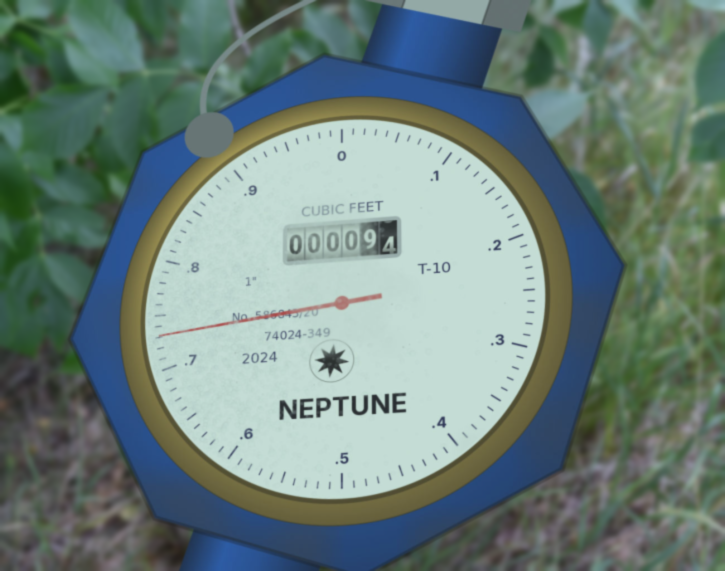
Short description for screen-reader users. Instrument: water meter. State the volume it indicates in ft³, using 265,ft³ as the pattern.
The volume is 93.73,ft³
